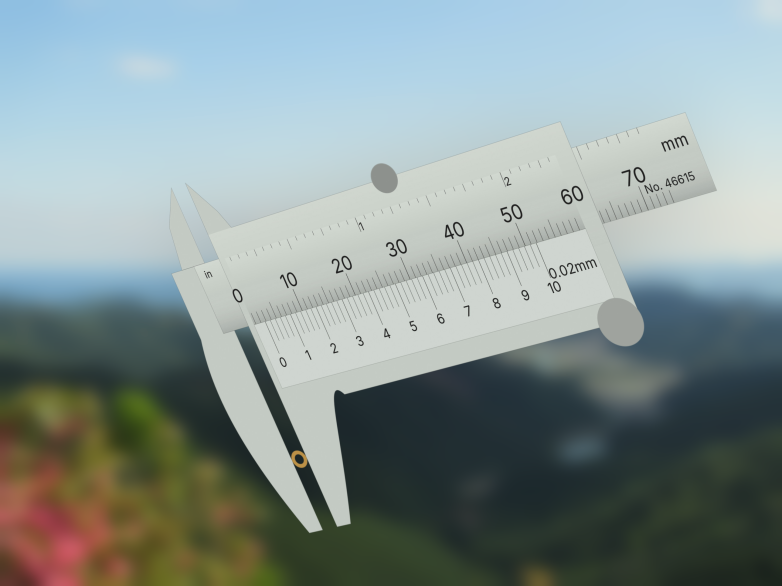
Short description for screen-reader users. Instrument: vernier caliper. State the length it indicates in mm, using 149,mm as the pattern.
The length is 2.8,mm
